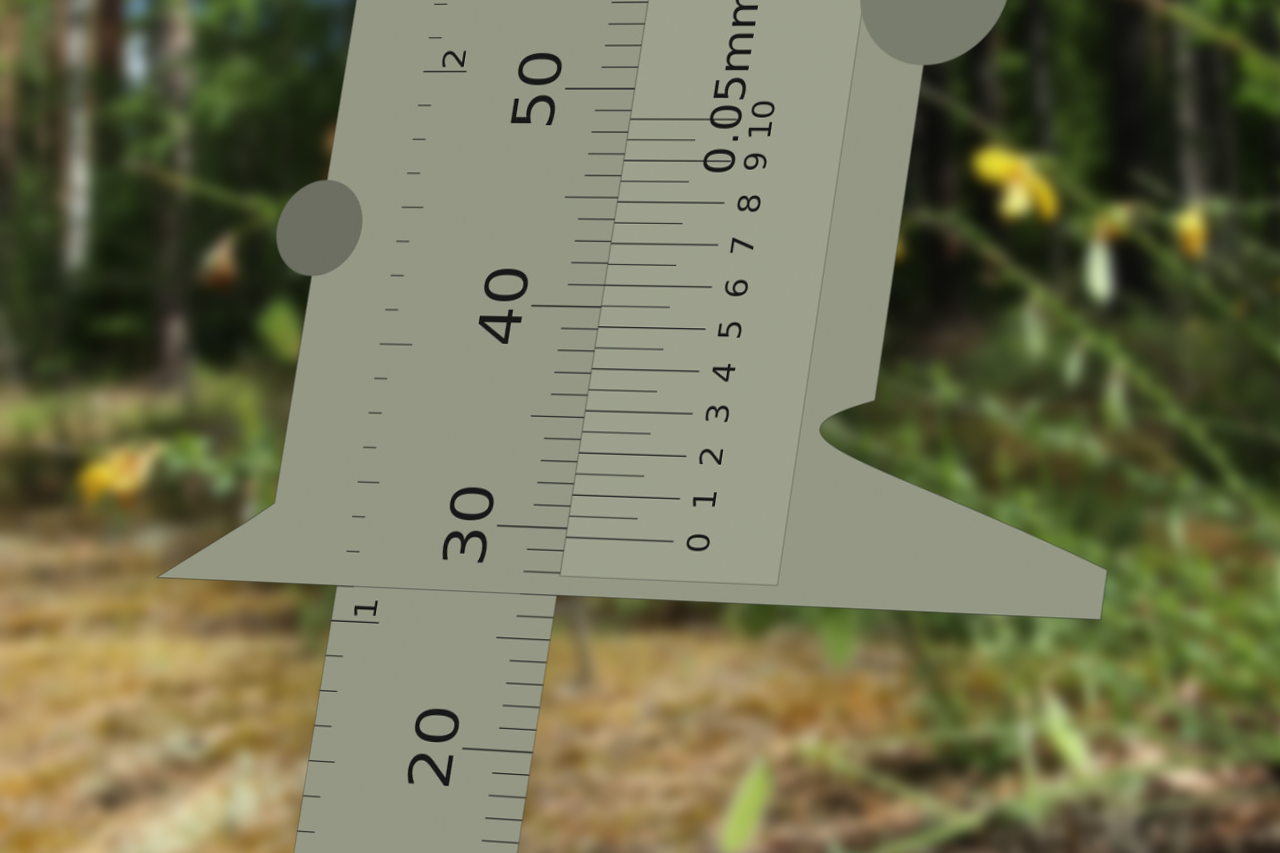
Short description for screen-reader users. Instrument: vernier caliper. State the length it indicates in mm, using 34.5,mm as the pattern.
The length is 29.6,mm
